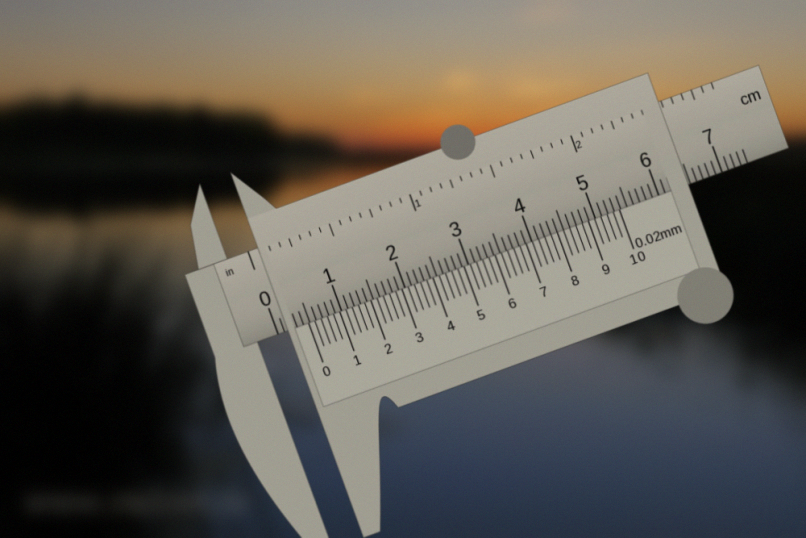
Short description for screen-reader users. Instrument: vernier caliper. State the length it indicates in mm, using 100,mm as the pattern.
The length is 4.8,mm
